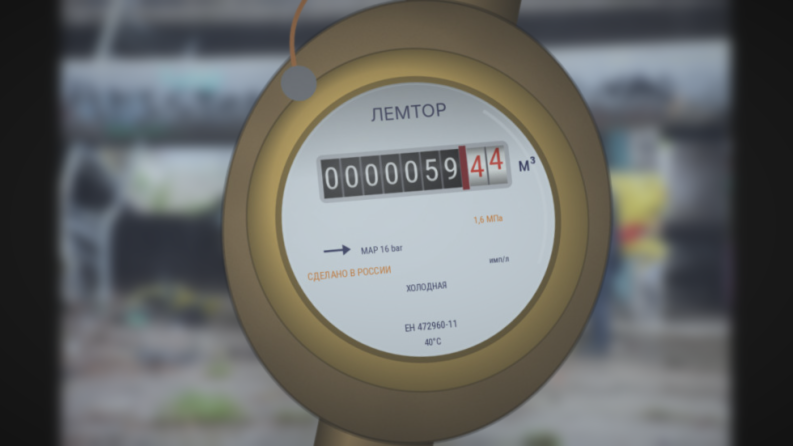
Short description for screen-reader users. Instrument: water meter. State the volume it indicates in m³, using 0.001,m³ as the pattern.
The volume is 59.44,m³
